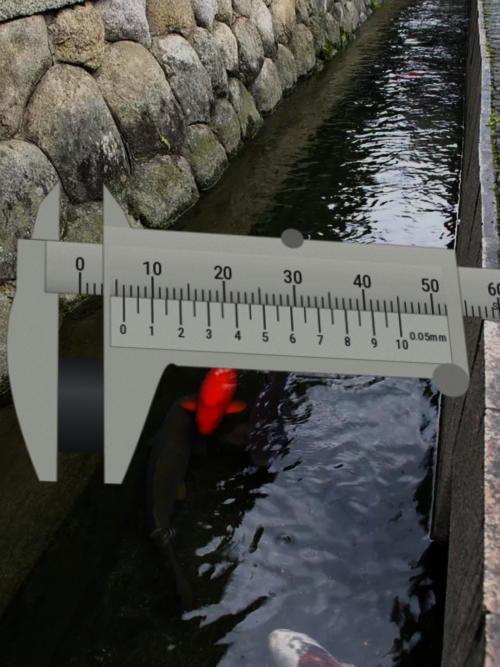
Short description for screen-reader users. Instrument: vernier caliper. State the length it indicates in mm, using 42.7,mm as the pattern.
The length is 6.0,mm
